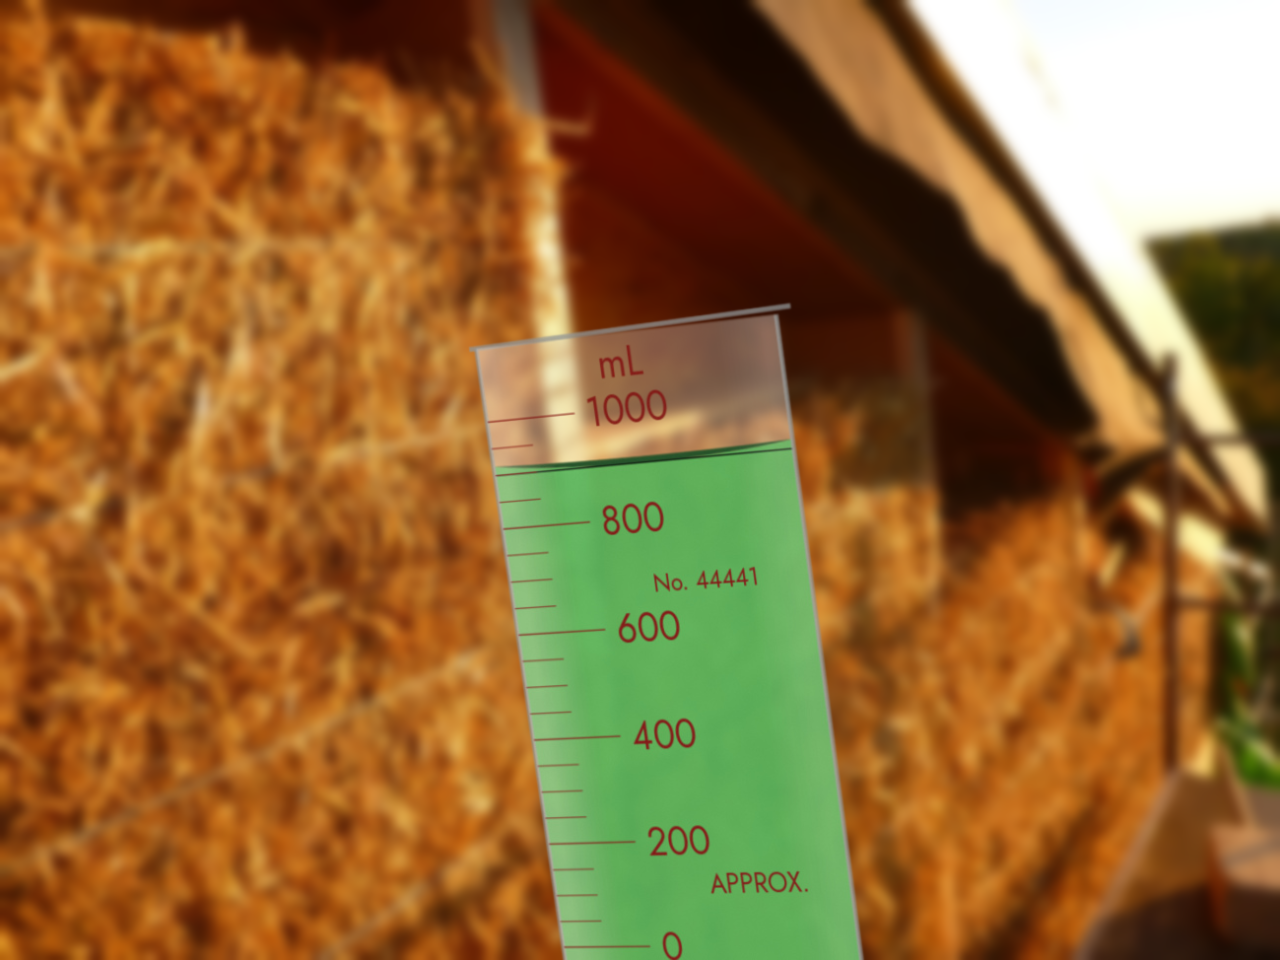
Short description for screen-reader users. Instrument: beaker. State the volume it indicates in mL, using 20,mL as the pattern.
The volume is 900,mL
